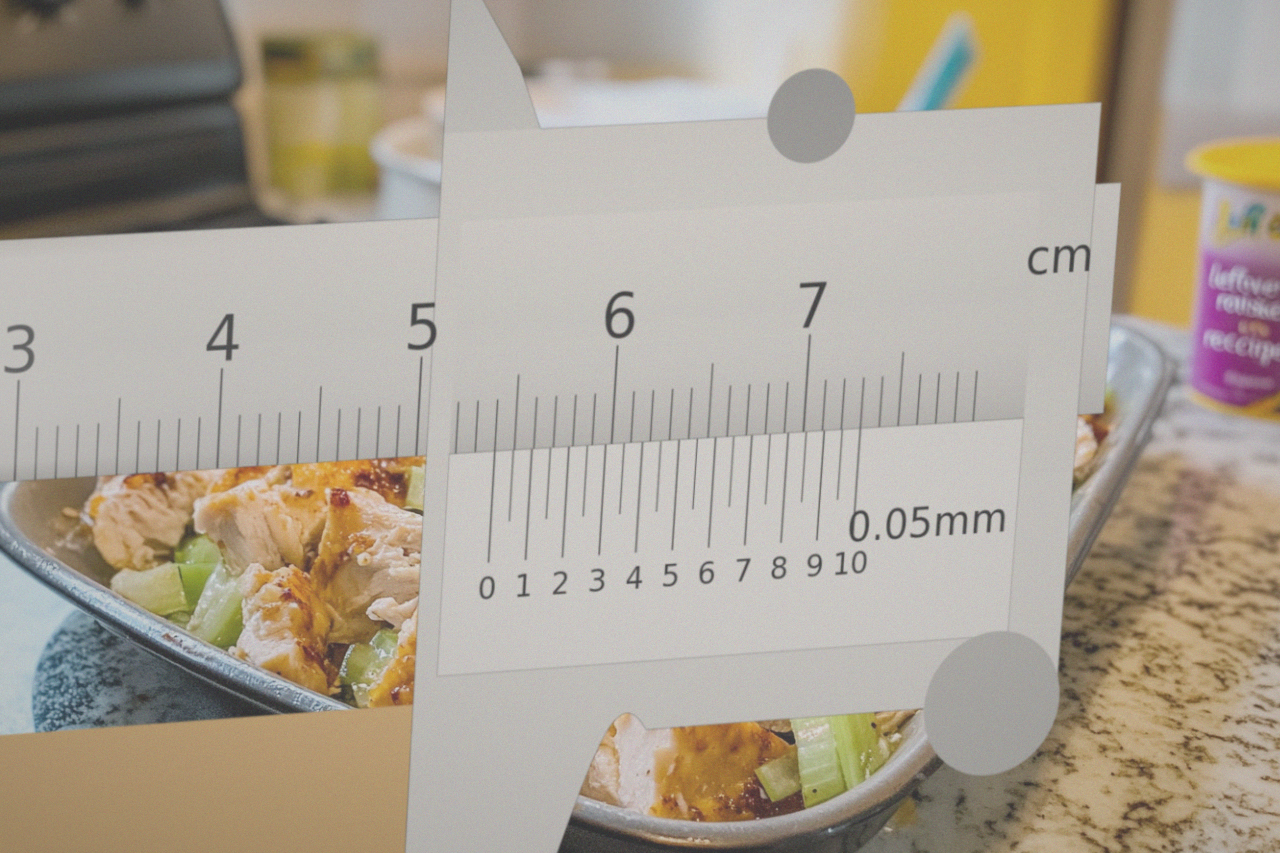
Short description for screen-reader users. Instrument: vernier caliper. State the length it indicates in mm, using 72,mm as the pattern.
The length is 54.0,mm
